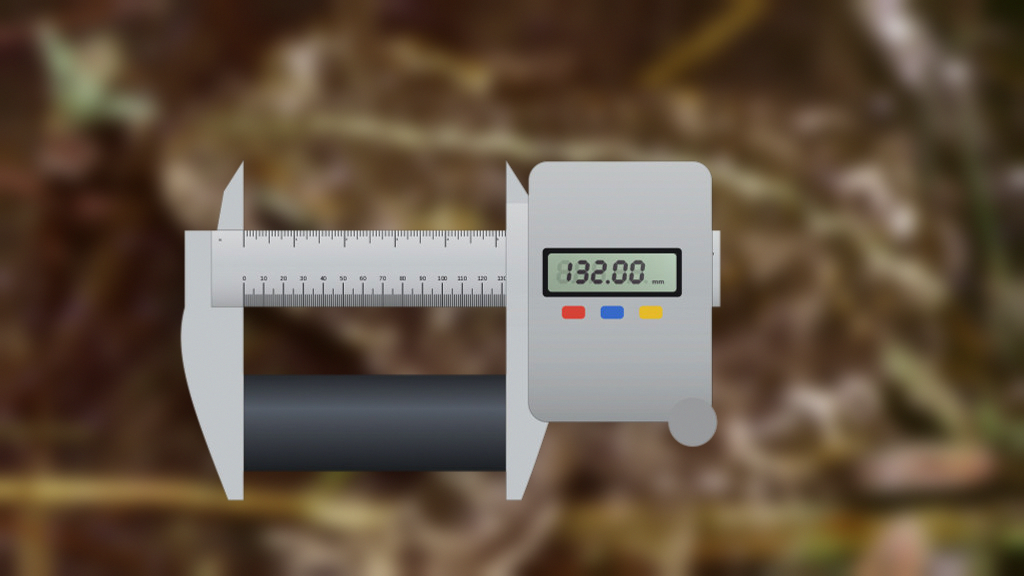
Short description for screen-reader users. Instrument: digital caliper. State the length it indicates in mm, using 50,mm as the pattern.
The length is 132.00,mm
